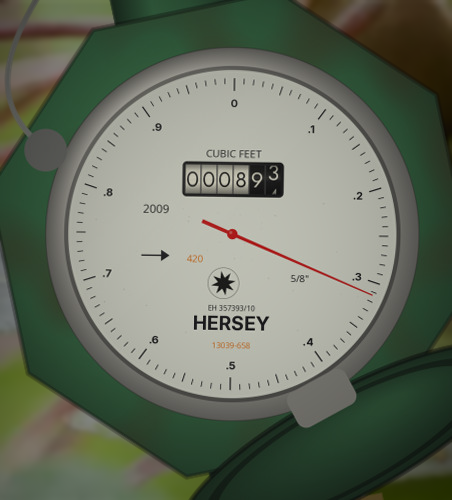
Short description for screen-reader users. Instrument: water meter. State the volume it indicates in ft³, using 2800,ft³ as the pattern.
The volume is 893.31,ft³
